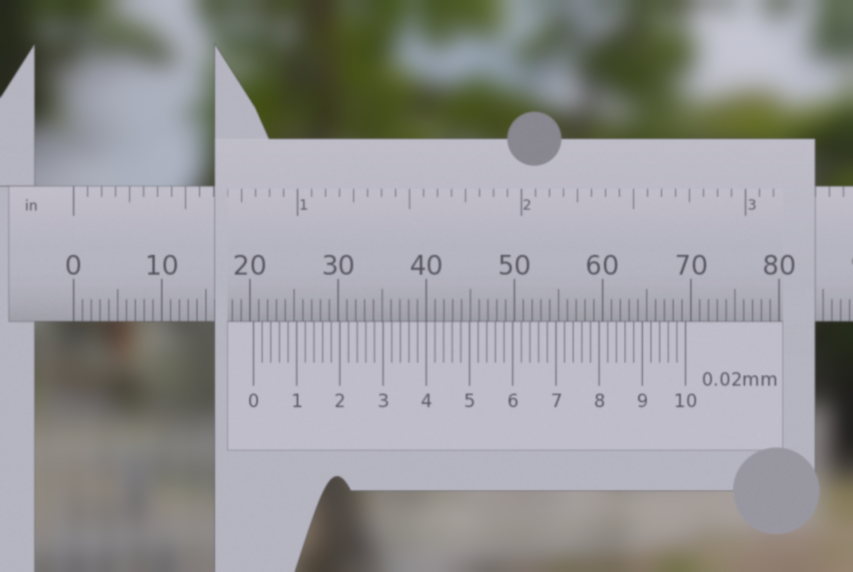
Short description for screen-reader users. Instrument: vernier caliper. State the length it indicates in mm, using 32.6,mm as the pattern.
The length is 20.4,mm
